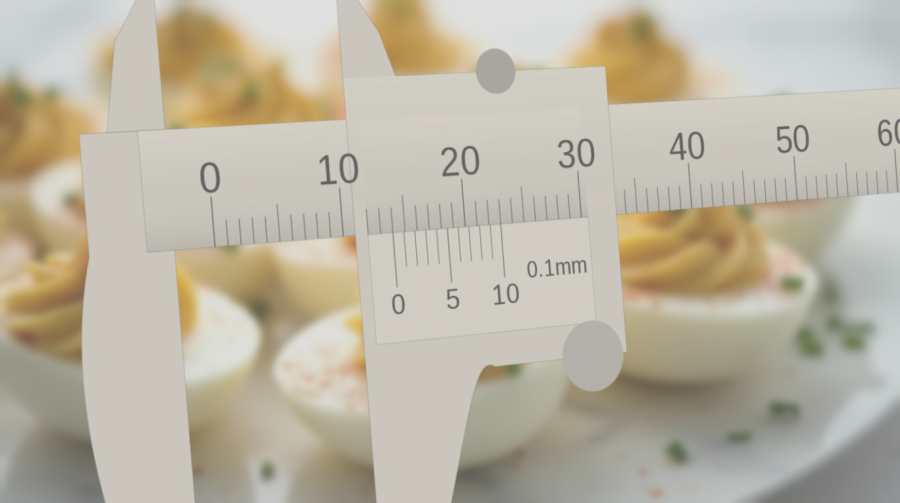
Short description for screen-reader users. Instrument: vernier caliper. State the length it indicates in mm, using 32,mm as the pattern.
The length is 14.0,mm
